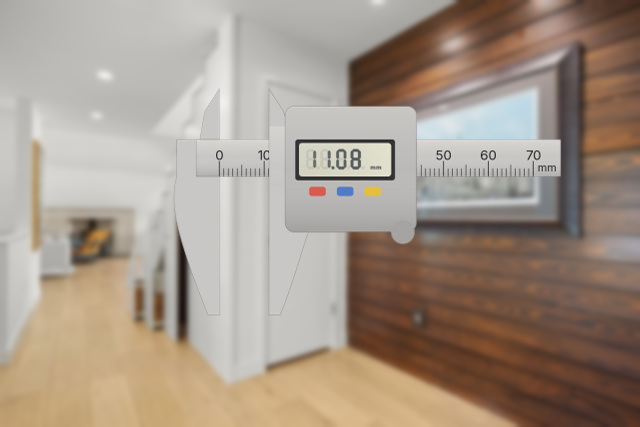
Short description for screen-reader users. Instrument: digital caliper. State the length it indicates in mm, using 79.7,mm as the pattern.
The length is 11.08,mm
